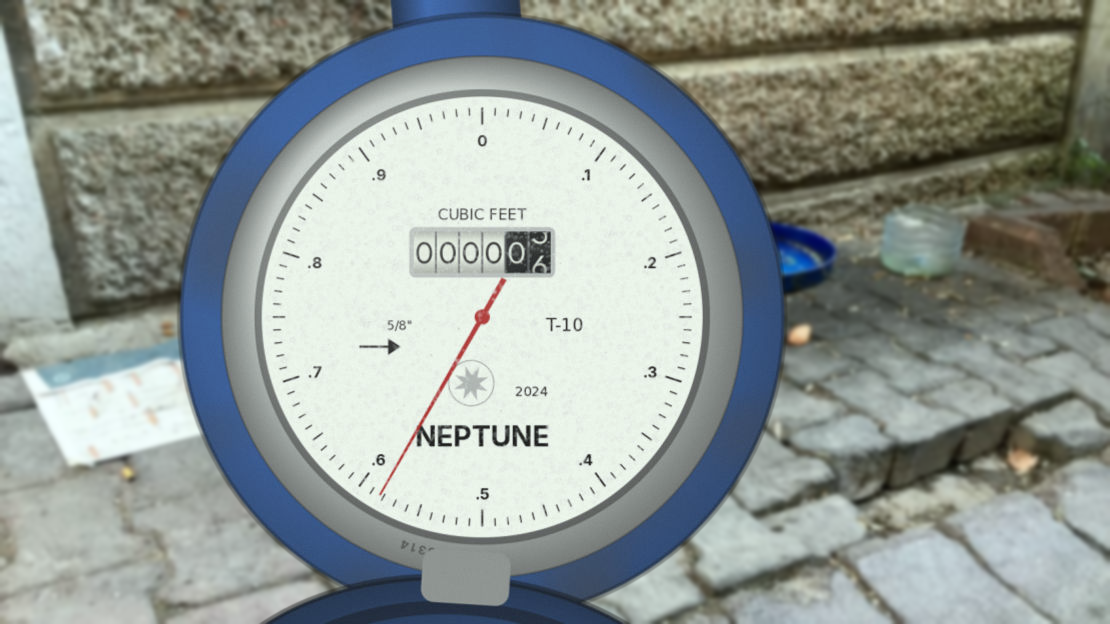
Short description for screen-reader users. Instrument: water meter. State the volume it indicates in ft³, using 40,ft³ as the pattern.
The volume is 5.58,ft³
